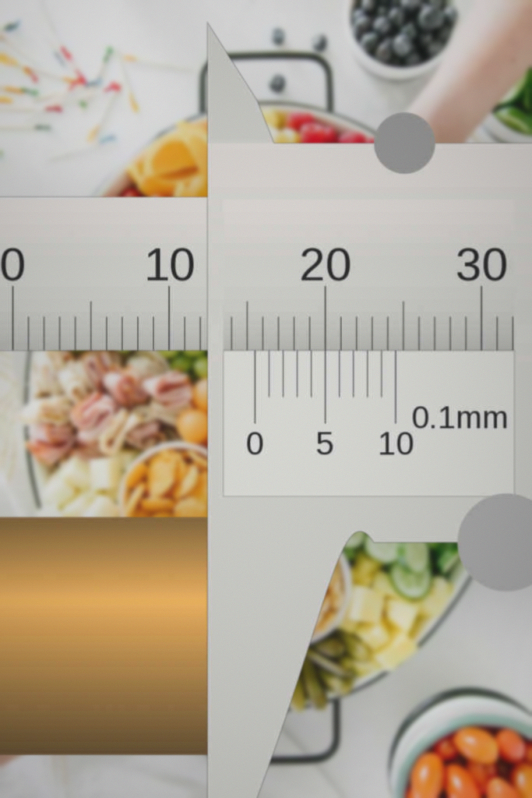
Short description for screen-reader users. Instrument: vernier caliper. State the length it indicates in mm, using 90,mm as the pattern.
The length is 15.5,mm
